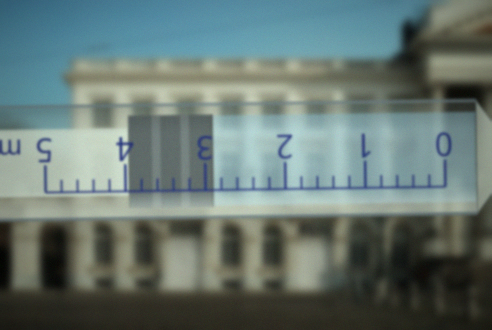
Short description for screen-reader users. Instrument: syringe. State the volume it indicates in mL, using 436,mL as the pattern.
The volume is 2.9,mL
